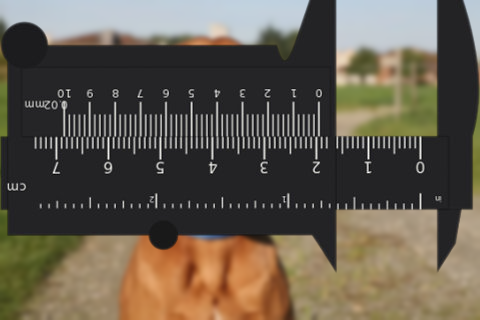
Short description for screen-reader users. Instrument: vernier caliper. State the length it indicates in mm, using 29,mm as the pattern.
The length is 19.5,mm
